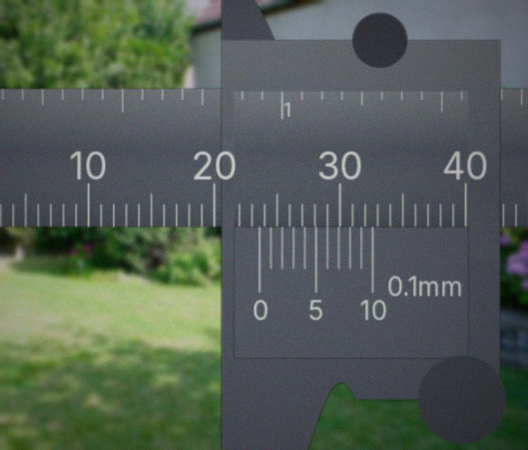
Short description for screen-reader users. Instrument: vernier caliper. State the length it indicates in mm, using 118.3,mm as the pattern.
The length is 23.6,mm
